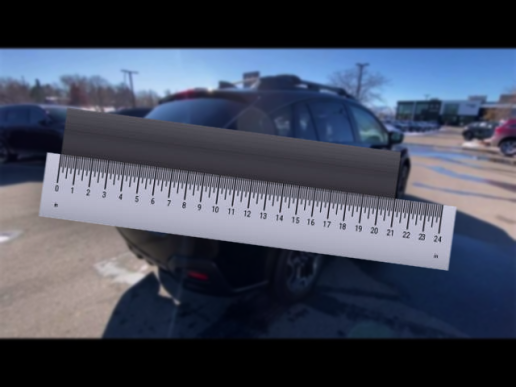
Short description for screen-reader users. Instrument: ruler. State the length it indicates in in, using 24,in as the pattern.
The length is 21,in
